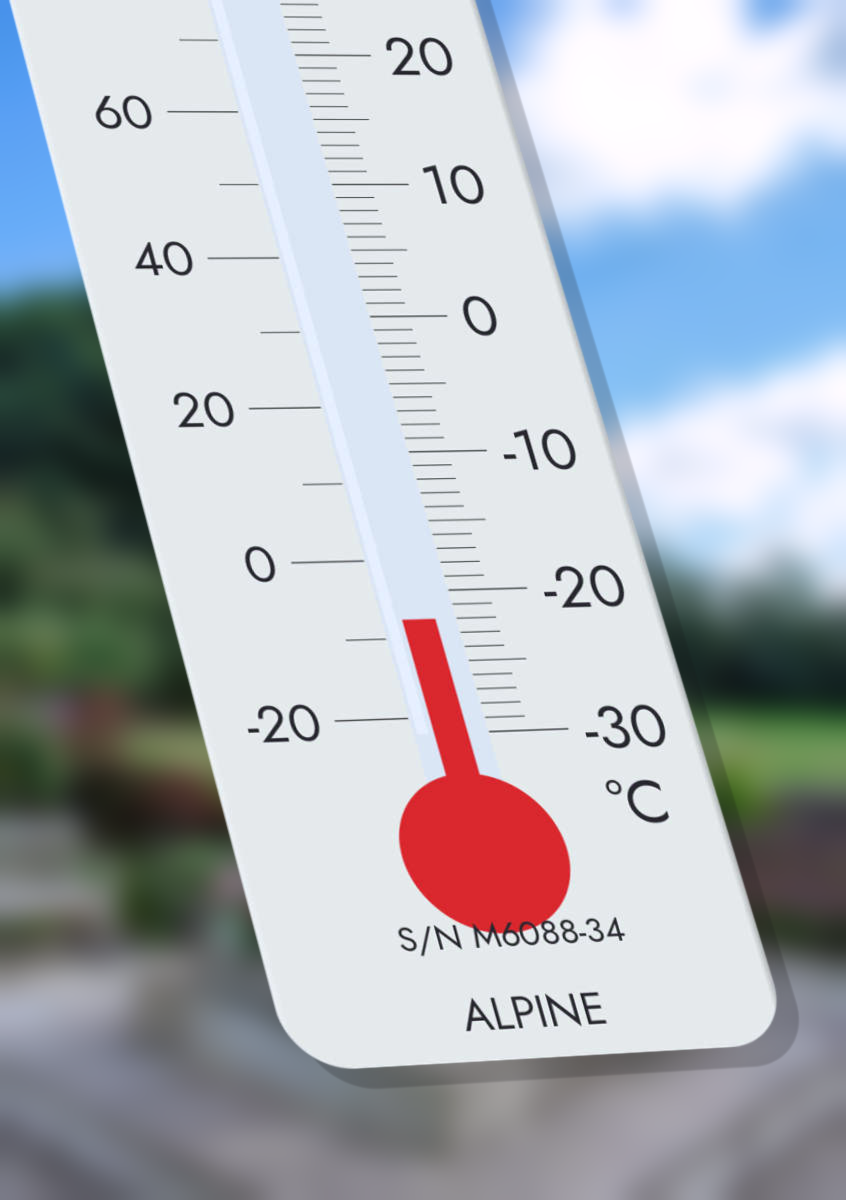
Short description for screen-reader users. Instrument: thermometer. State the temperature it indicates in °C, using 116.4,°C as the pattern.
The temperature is -22,°C
